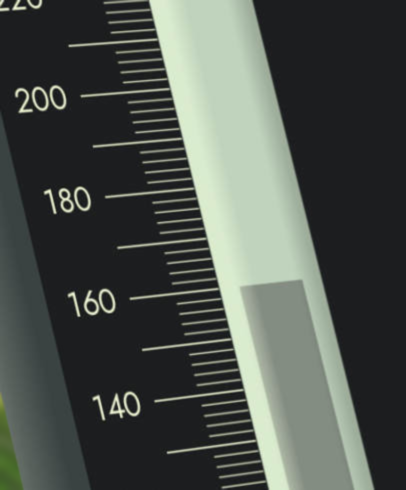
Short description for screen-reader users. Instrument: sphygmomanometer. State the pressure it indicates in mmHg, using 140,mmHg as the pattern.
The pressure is 160,mmHg
